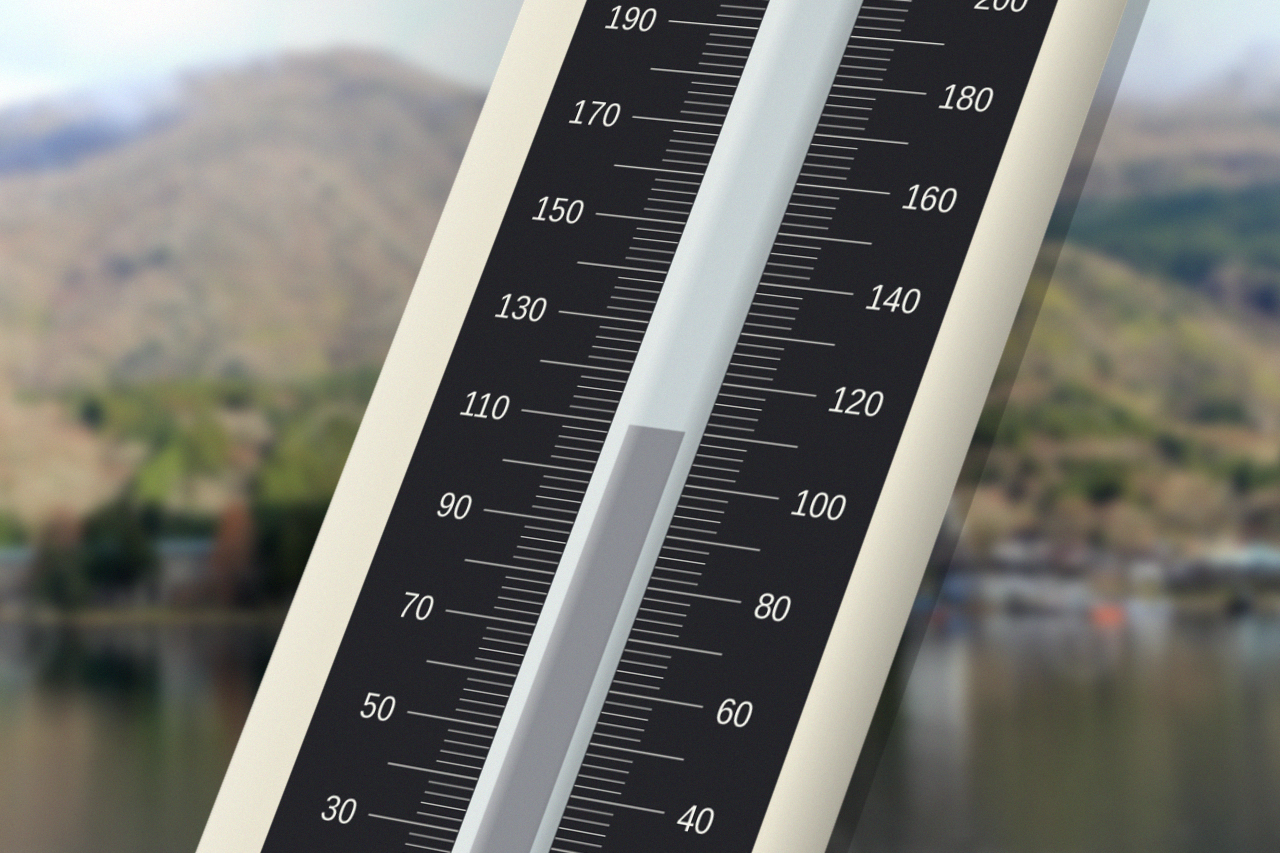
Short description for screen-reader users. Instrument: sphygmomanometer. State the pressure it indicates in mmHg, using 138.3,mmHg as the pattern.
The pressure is 110,mmHg
